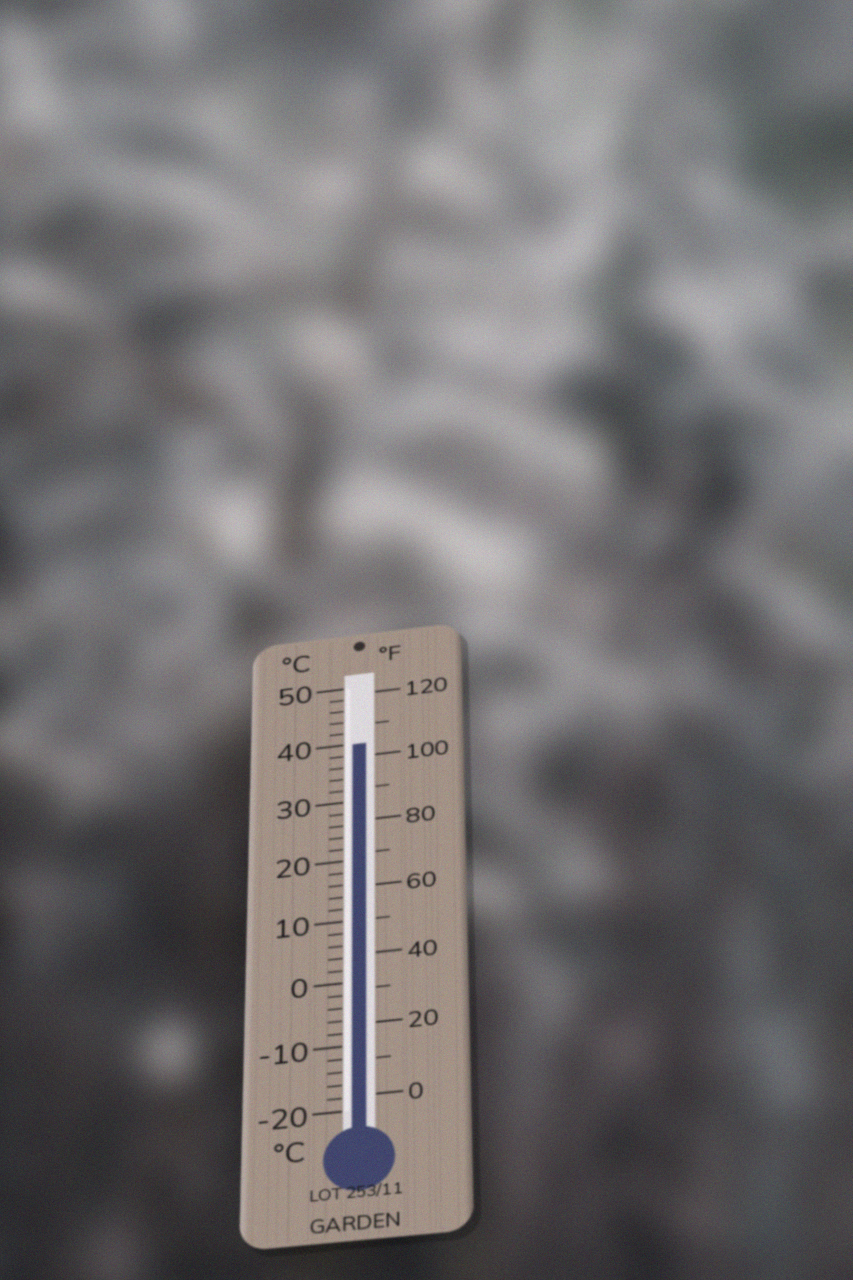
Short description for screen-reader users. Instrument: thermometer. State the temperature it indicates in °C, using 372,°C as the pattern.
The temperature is 40,°C
